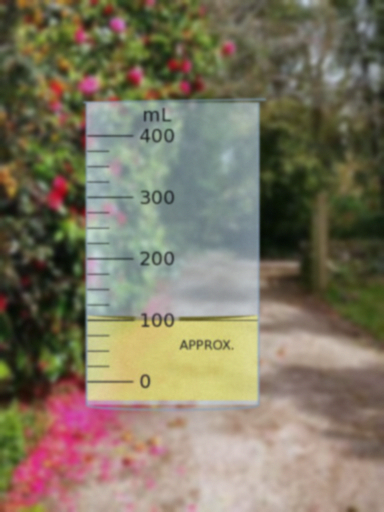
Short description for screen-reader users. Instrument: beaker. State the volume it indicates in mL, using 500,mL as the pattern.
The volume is 100,mL
